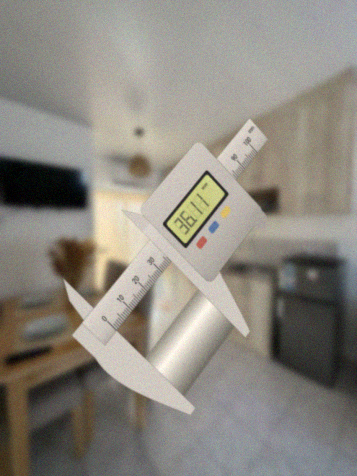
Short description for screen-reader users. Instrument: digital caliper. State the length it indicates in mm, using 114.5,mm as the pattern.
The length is 36.11,mm
